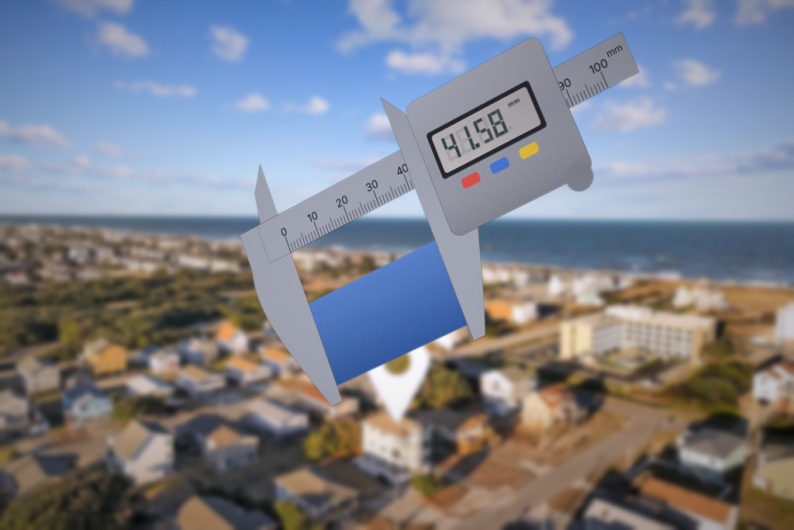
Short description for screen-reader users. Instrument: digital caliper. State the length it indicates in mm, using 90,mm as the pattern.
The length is 41.58,mm
